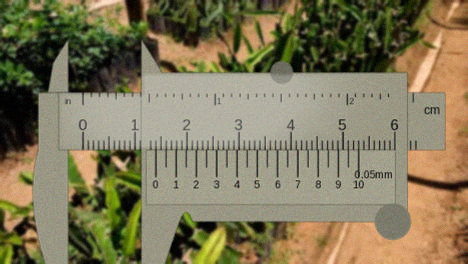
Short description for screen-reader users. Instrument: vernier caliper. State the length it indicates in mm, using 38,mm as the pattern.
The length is 14.0,mm
